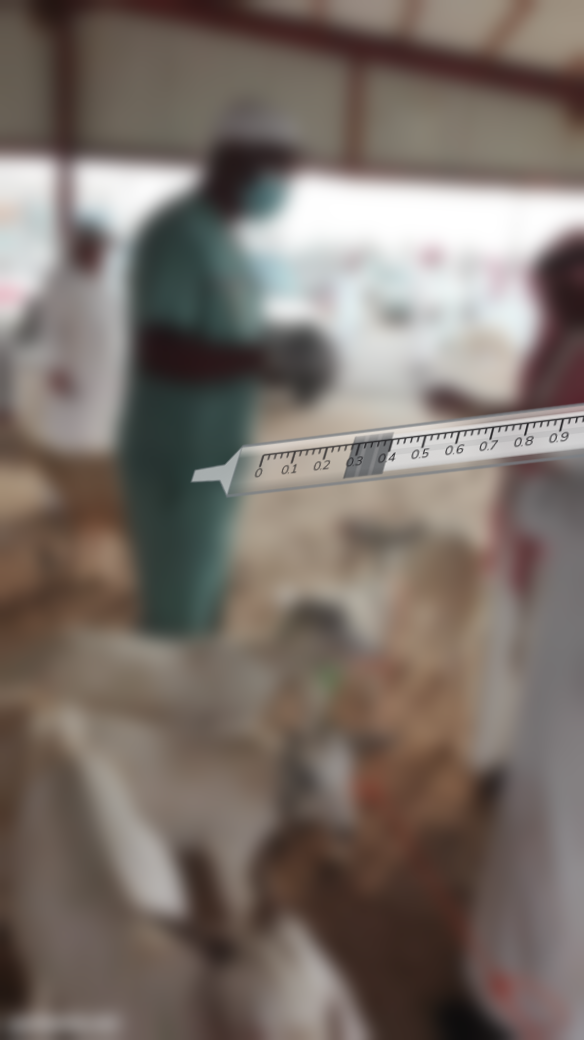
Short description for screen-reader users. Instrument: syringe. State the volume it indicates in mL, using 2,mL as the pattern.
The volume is 0.28,mL
